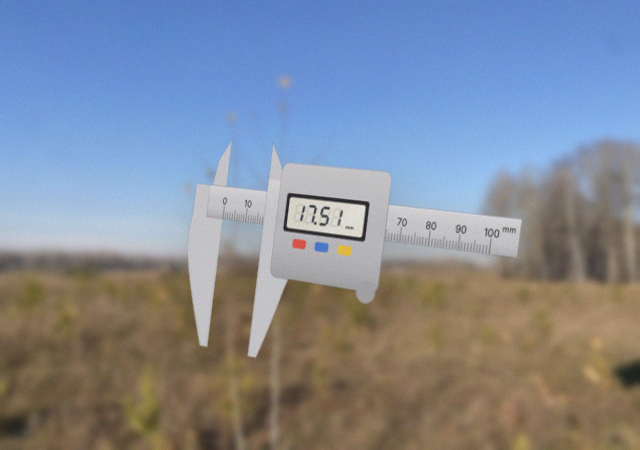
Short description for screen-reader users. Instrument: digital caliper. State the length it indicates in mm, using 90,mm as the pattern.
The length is 17.51,mm
